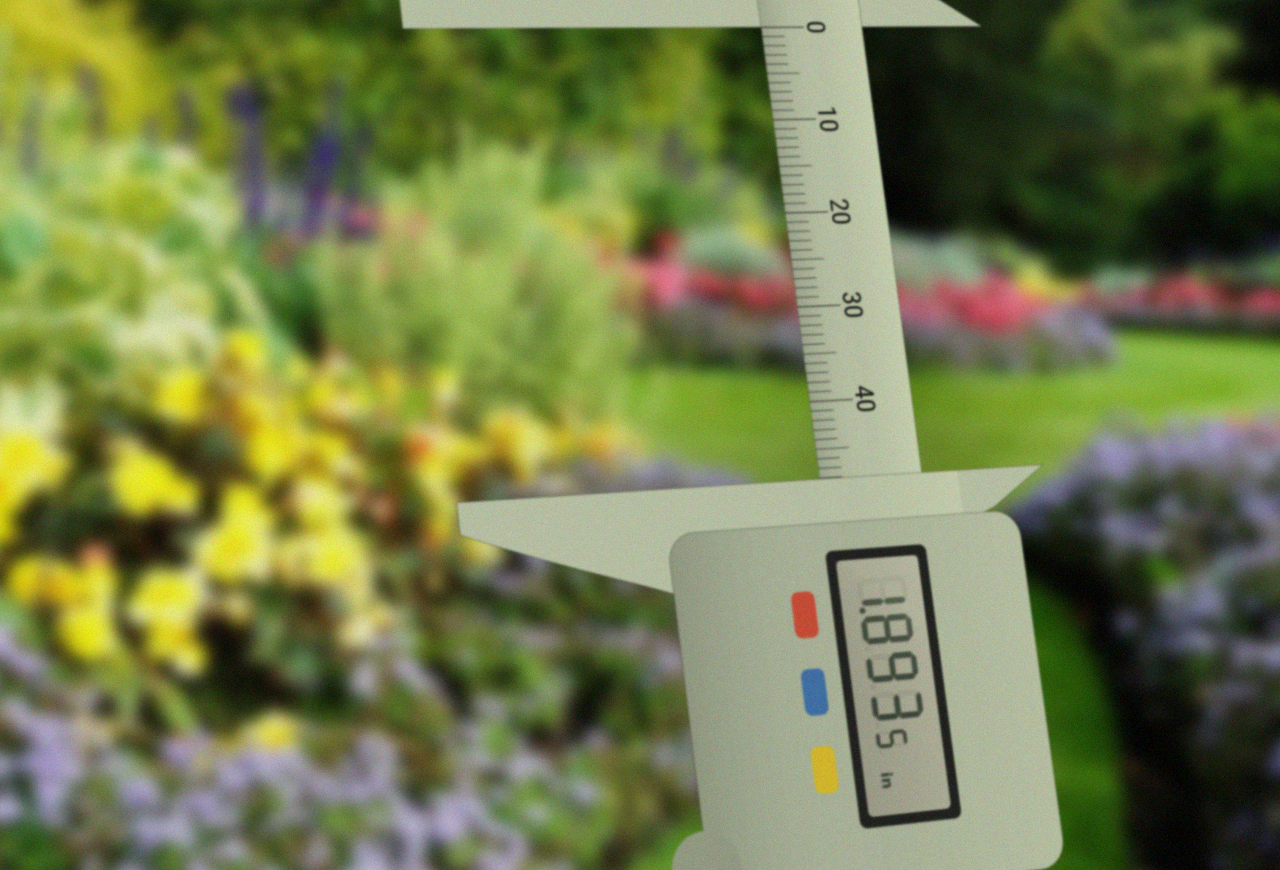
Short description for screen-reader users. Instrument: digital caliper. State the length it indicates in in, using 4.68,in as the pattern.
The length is 1.8935,in
